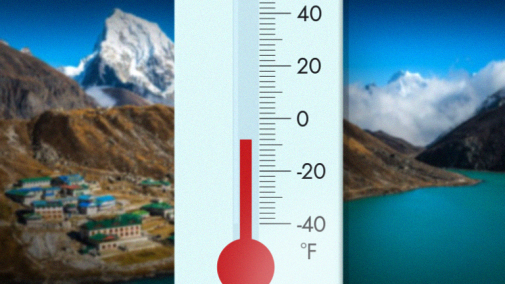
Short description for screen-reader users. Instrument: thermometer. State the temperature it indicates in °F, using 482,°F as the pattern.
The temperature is -8,°F
